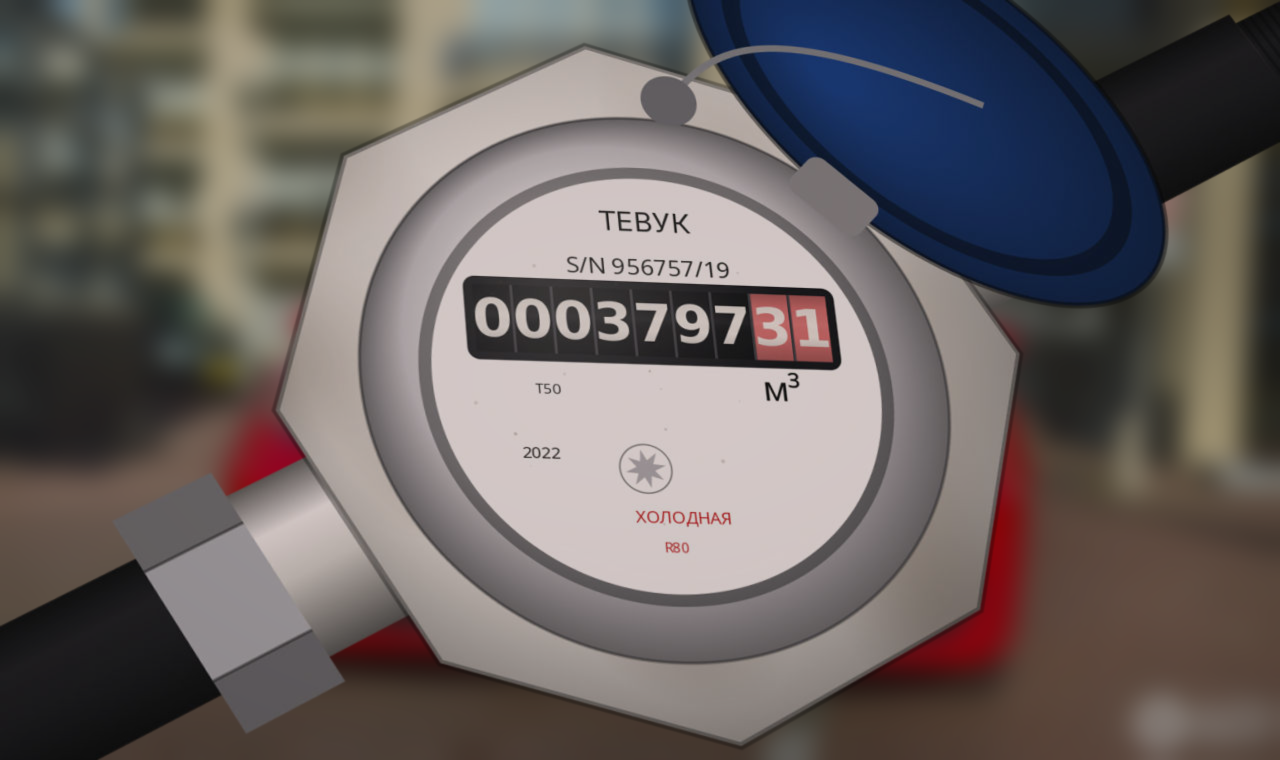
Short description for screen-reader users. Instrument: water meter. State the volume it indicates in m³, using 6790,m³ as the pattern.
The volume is 3797.31,m³
